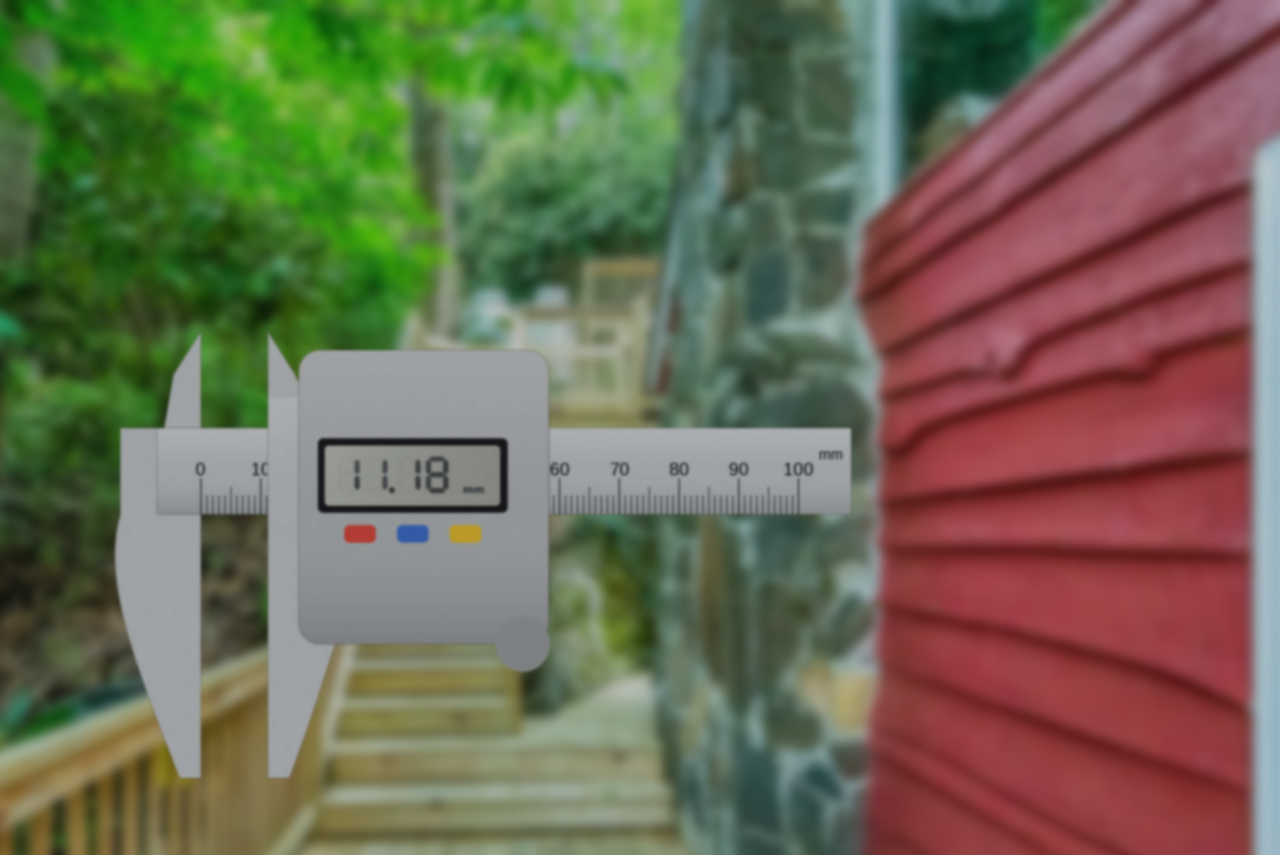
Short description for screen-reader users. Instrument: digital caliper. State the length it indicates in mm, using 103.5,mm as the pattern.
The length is 11.18,mm
